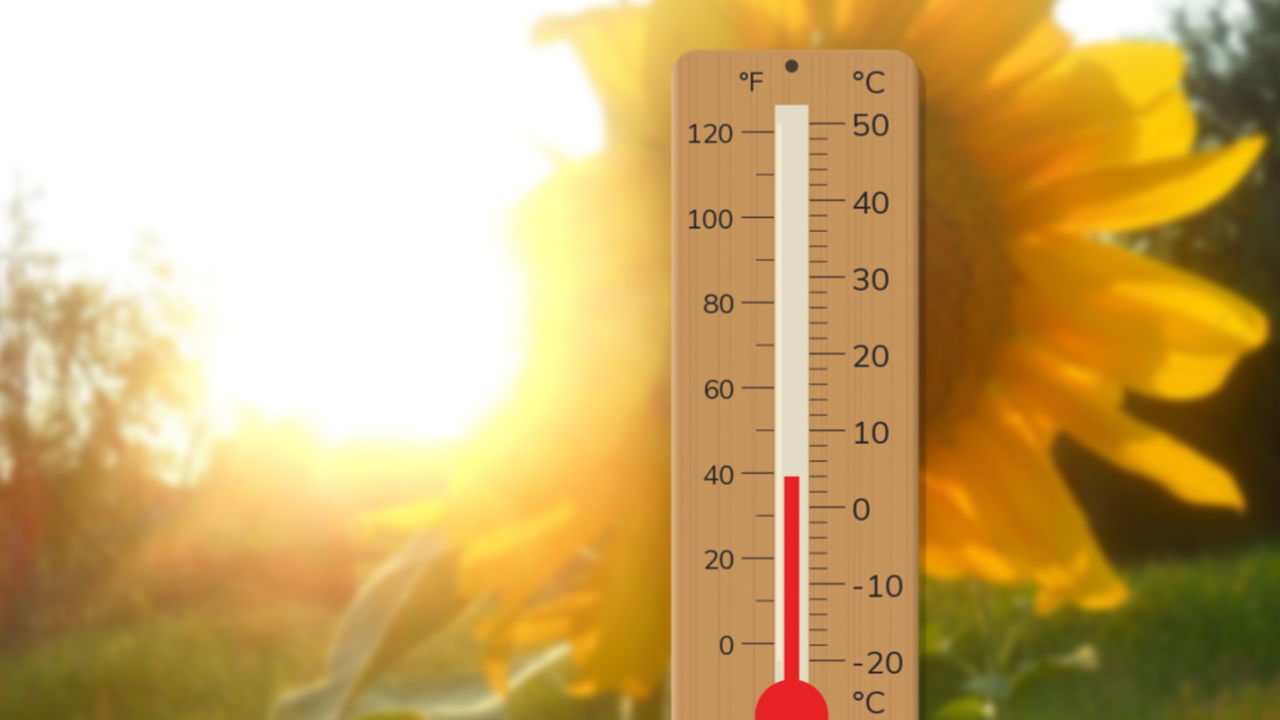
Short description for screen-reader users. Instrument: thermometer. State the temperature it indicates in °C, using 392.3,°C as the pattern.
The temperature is 4,°C
